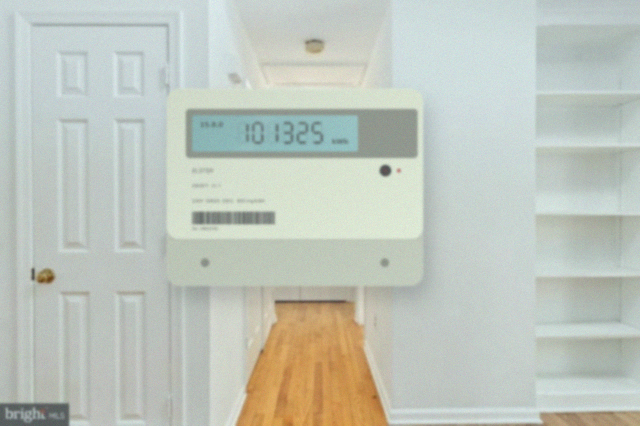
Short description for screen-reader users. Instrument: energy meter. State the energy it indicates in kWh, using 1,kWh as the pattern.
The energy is 101325,kWh
